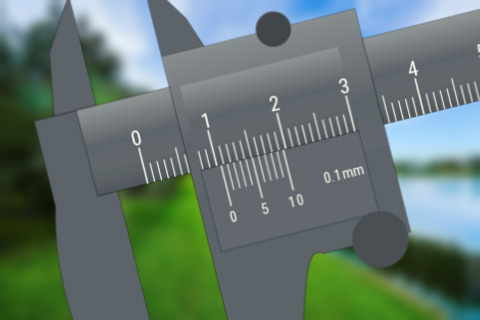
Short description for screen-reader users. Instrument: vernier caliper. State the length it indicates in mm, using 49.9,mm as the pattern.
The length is 10.6,mm
